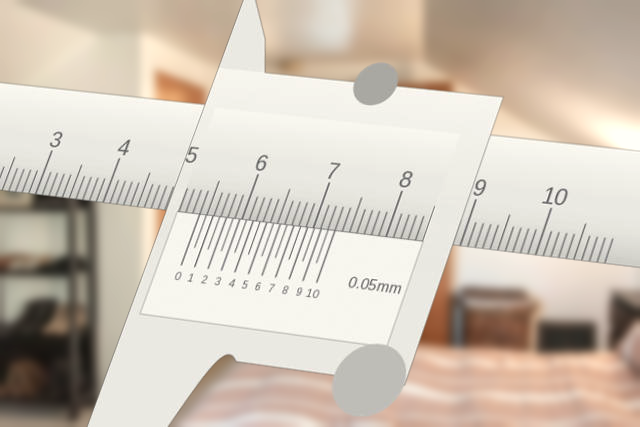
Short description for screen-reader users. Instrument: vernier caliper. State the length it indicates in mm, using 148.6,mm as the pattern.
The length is 54.0,mm
